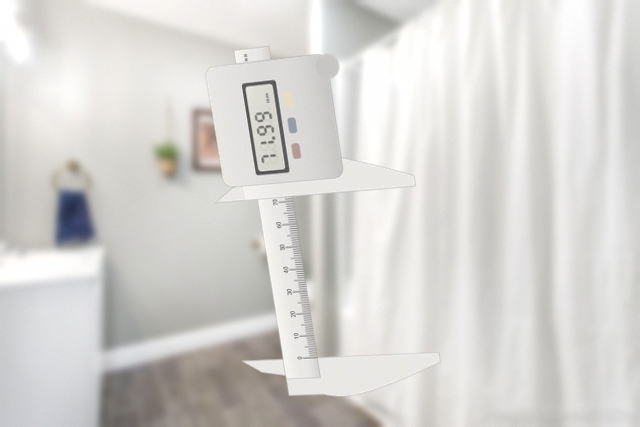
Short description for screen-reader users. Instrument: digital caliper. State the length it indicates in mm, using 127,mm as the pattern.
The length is 71.99,mm
